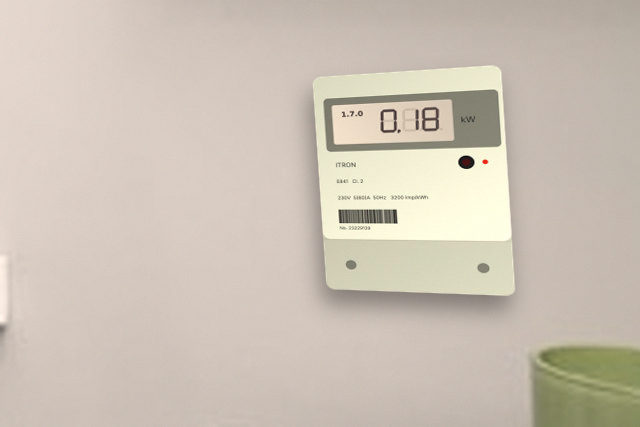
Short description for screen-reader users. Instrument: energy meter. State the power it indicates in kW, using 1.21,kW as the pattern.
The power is 0.18,kW
